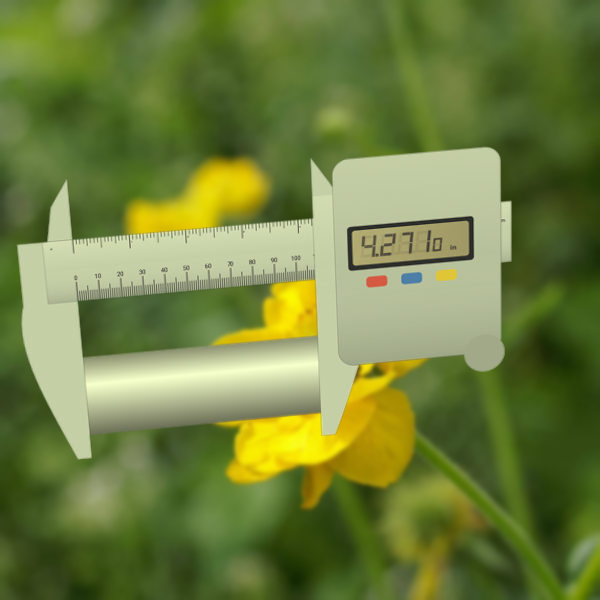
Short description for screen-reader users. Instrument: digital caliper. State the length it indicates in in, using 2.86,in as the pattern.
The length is 4.2710,in
